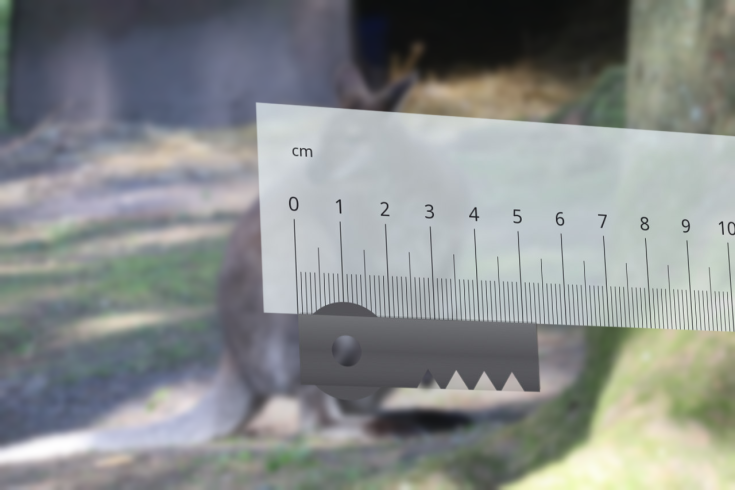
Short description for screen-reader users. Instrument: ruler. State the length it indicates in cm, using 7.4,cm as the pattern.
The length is 5.3,cm
